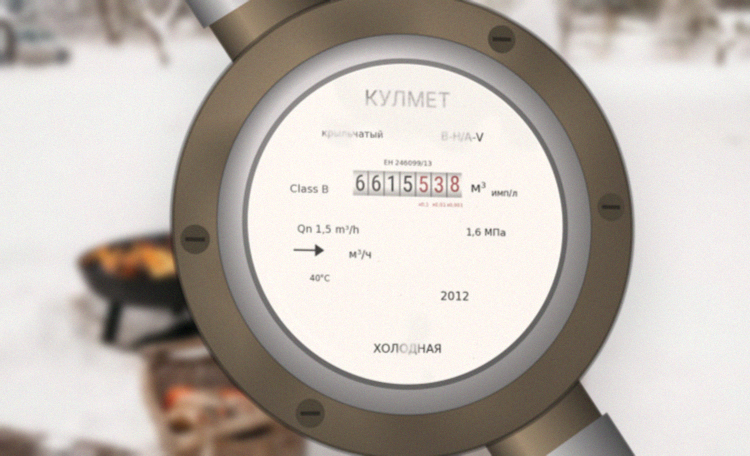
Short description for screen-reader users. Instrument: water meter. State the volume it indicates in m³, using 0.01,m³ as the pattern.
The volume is 6615.538,m³
